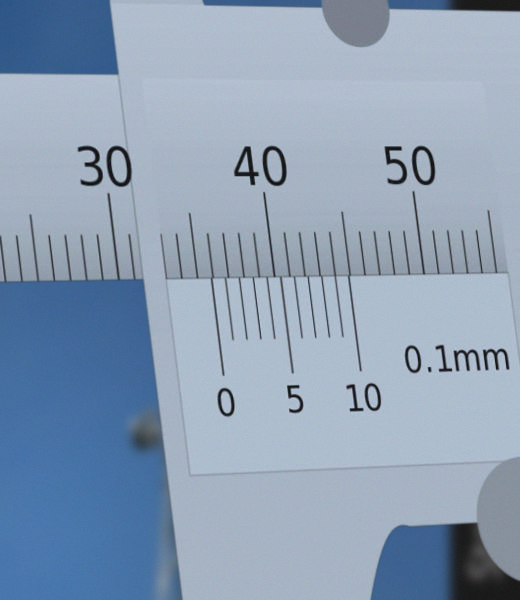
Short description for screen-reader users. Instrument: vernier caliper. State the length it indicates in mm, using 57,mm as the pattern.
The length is 35.9,mm
